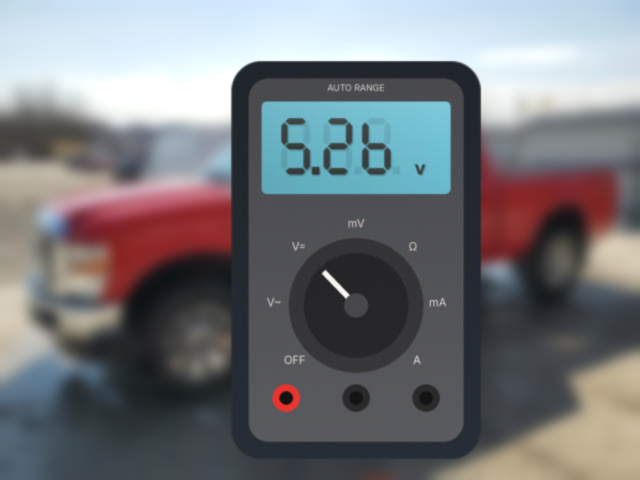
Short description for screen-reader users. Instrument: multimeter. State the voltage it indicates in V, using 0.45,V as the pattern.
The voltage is 5.26,V
